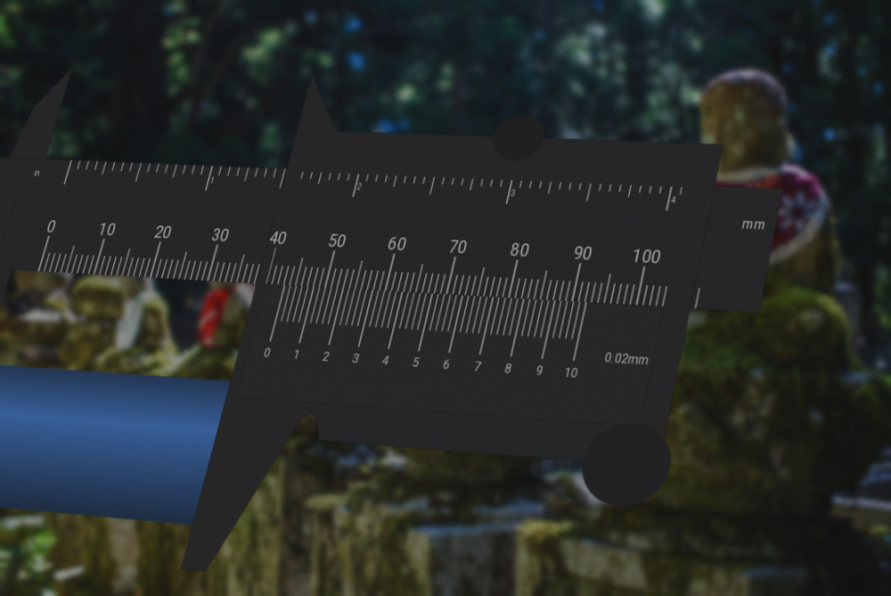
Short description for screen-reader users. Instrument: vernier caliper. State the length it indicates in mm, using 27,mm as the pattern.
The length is 43.2,mm
